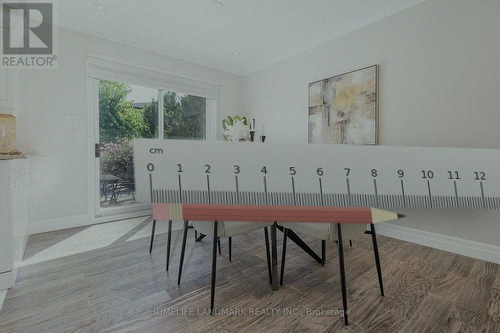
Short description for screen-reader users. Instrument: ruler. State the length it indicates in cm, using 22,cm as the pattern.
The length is 9,cm
